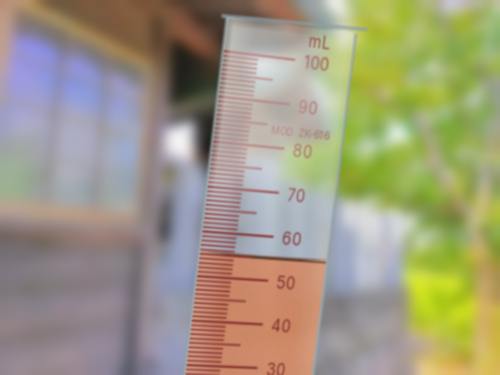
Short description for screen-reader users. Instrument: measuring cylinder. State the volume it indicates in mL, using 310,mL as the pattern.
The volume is 55,mL
